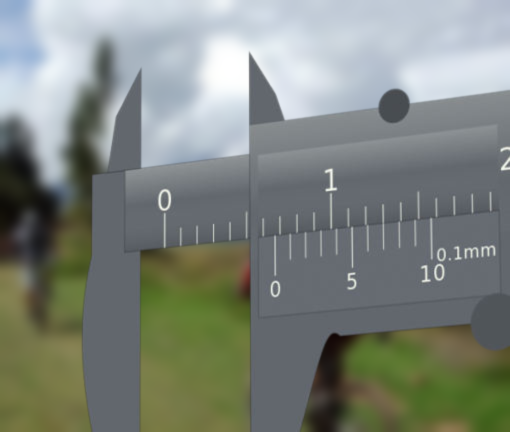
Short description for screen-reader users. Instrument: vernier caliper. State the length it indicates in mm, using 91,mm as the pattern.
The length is 6.7,mm
